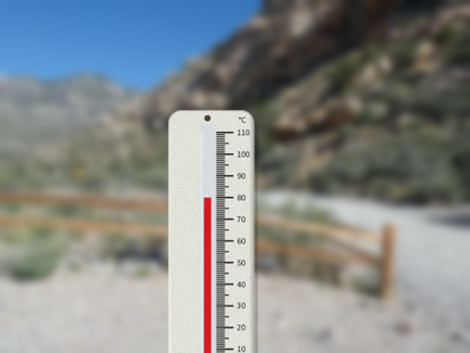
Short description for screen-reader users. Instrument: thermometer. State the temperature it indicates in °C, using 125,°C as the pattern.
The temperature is 80,°C
